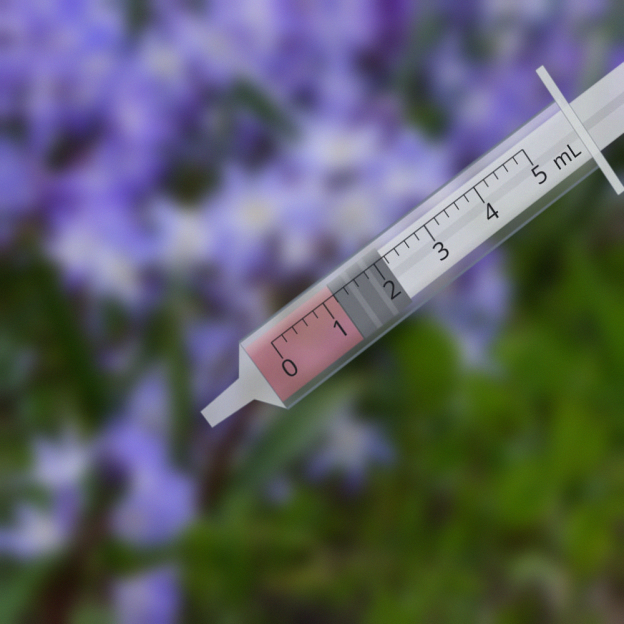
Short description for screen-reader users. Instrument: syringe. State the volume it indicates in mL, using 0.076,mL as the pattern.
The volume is 1.2,mL
